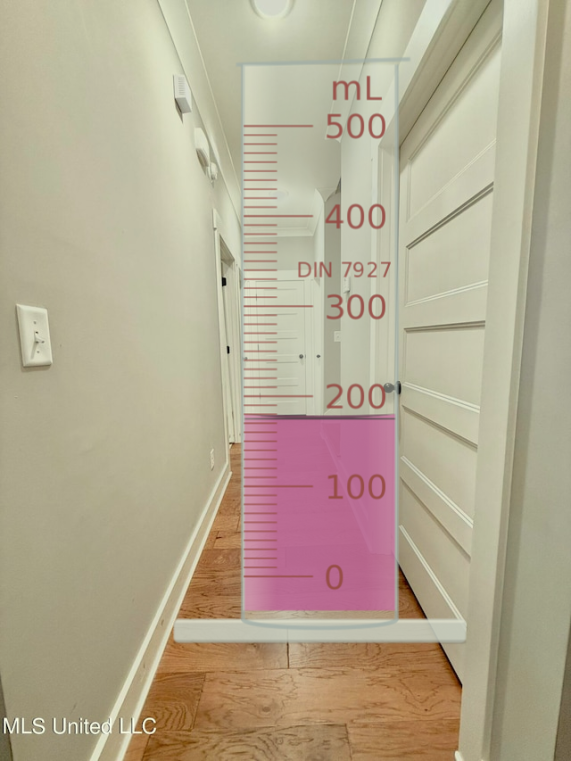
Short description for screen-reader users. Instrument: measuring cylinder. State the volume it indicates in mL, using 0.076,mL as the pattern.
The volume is 175,mL
